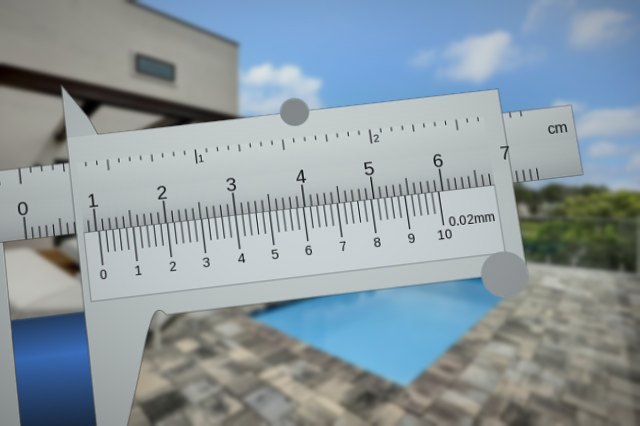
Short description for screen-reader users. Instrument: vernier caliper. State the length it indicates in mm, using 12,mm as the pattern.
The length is 10.4,mm
